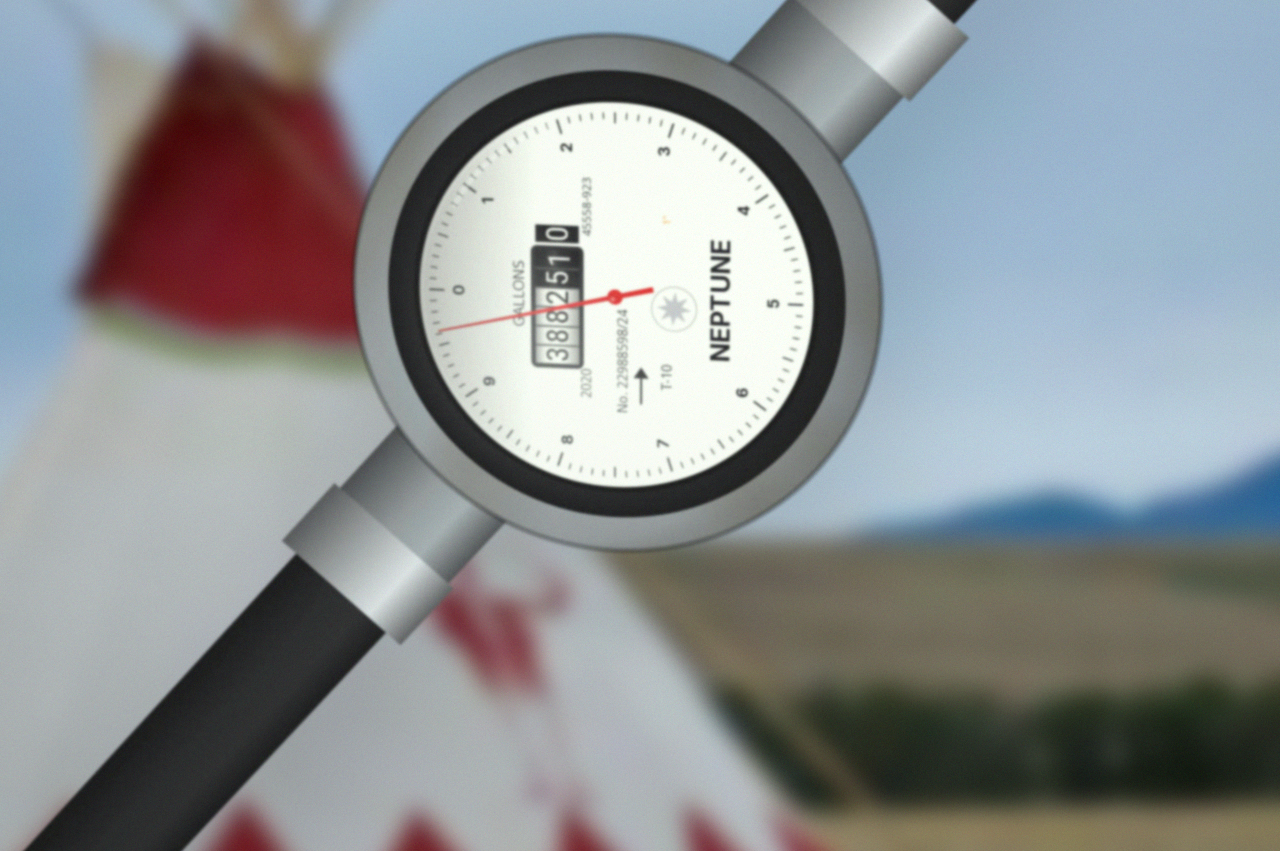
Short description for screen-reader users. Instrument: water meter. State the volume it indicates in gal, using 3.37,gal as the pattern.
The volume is 3882509.6,gal
